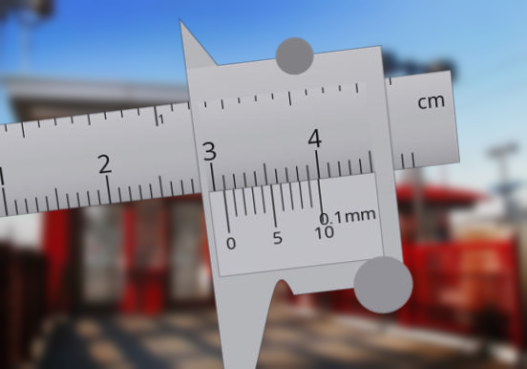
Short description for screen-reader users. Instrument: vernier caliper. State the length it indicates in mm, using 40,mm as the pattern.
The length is 30.9,mm
